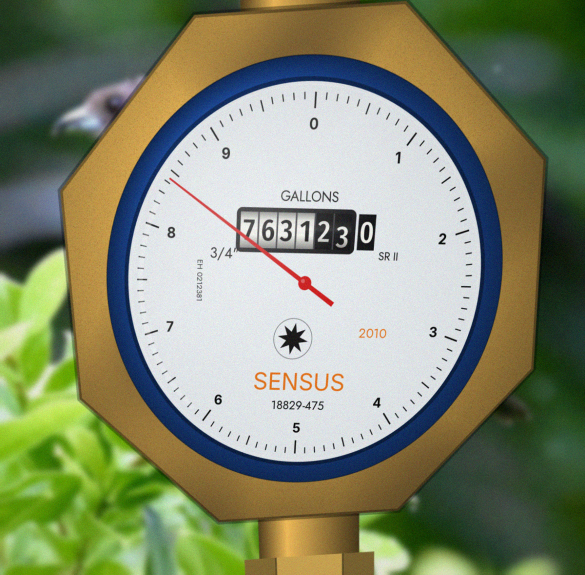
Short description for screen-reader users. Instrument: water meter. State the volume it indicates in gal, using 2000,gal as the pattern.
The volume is 7631228.4,gal
